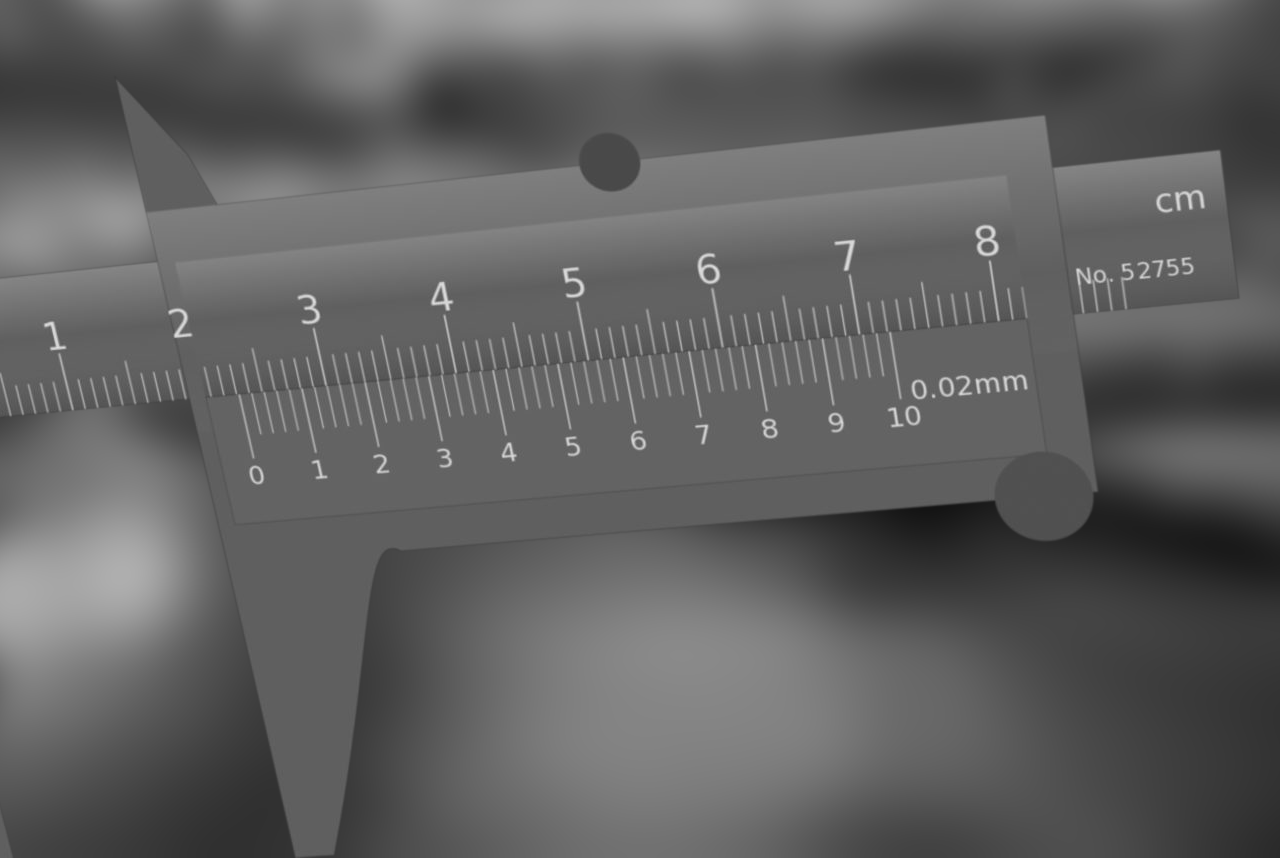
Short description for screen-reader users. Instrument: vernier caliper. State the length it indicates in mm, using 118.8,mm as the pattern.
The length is 23.2,mm
